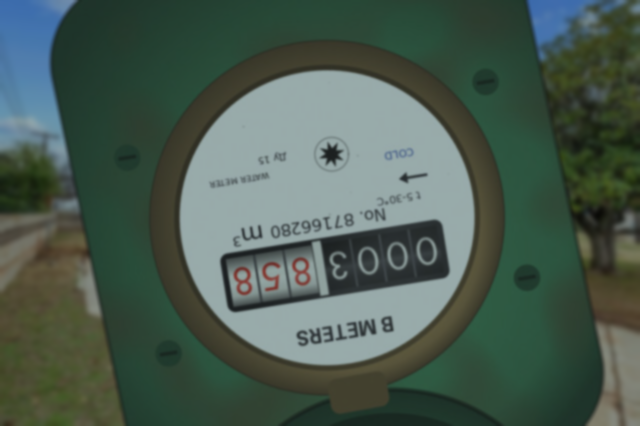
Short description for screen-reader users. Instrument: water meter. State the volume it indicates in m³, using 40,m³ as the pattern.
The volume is 3.858,m³
